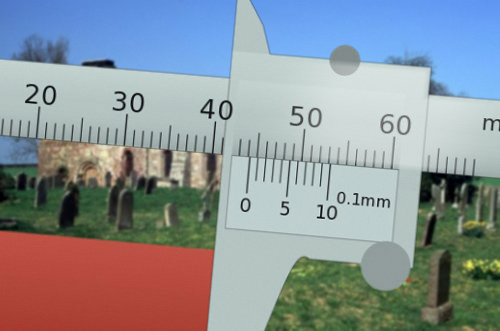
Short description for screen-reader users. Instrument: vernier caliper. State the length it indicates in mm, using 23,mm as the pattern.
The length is 44.2,mm
